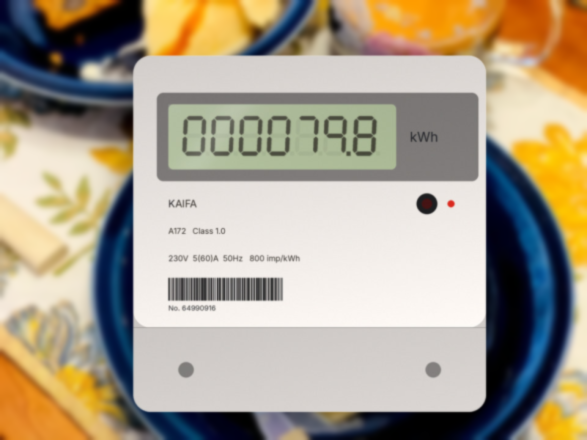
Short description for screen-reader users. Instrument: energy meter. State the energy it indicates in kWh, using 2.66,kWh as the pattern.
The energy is 79.8,kWh
